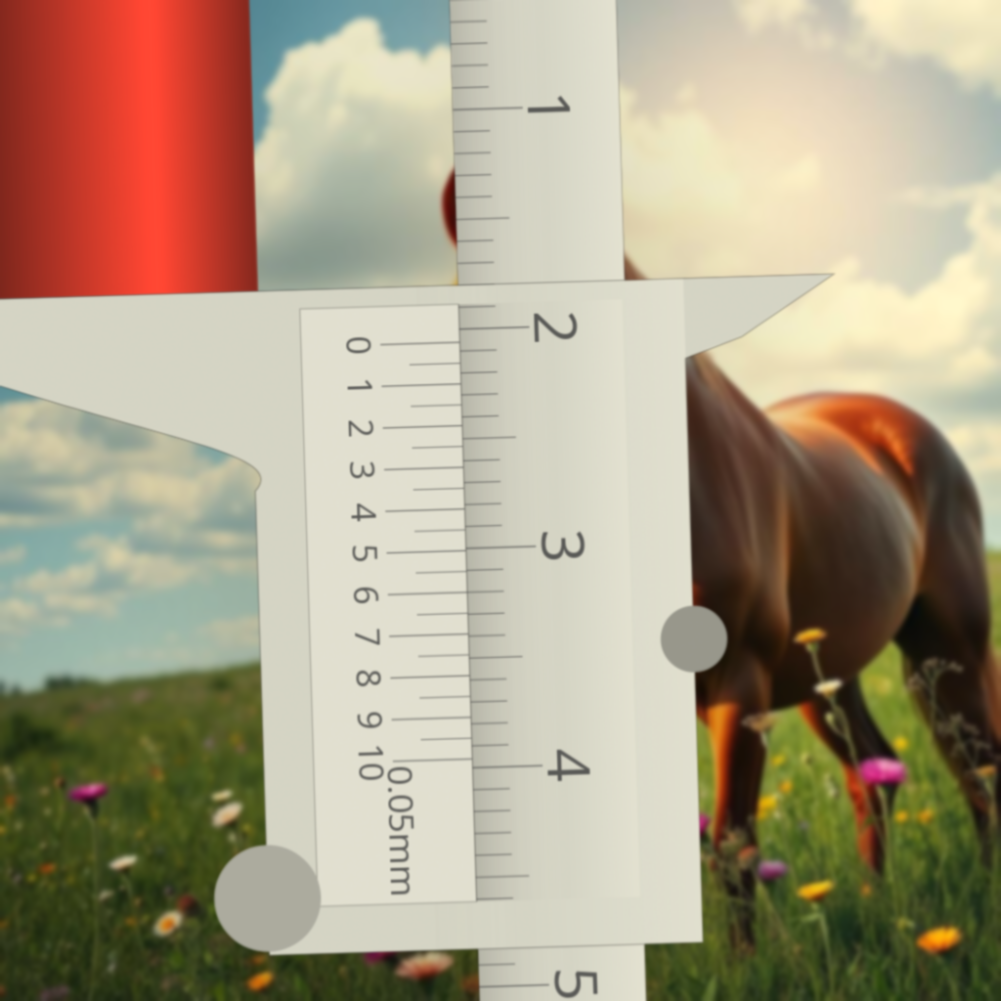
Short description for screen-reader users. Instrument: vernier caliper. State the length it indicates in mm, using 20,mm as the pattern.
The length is 20.6,mm
